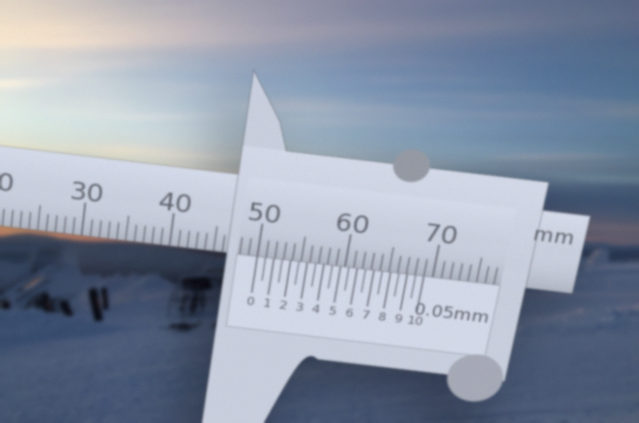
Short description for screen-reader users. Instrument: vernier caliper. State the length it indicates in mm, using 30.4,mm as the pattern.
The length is 50.0,mm
